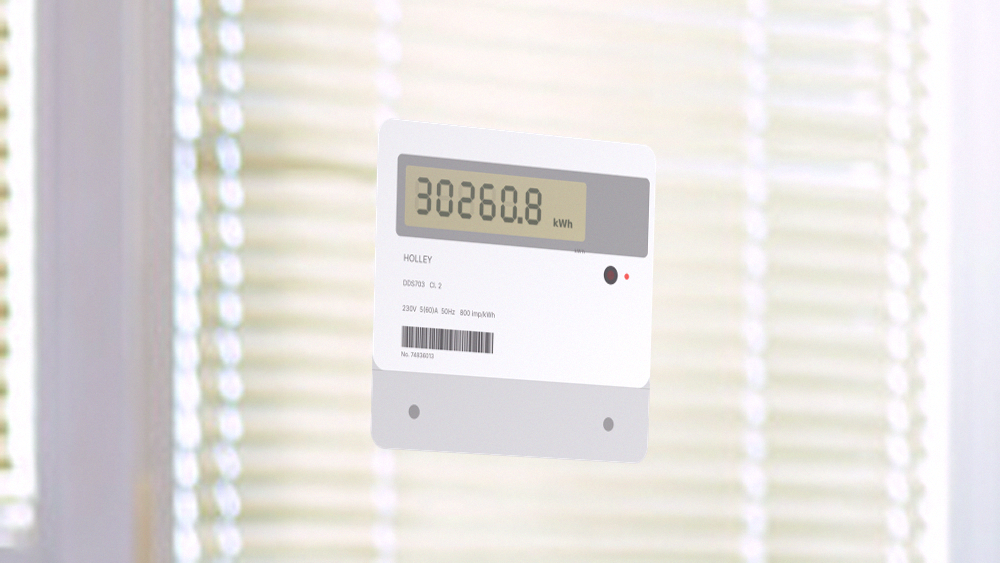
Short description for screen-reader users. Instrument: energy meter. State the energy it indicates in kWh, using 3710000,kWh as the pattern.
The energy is 30260.8,kWh
